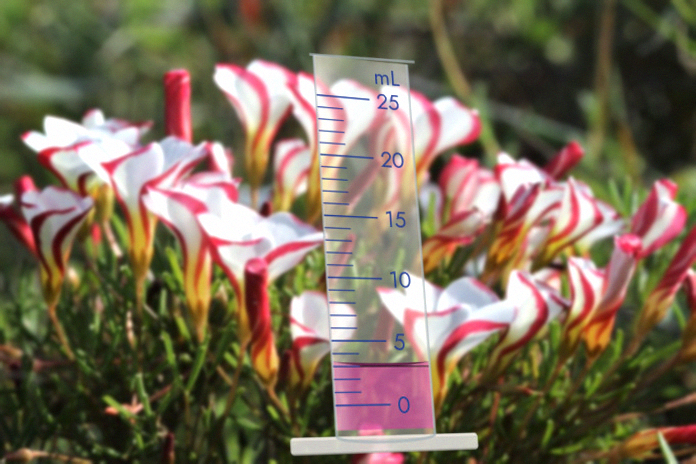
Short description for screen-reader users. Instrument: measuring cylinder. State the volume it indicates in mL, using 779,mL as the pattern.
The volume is 3,mL
